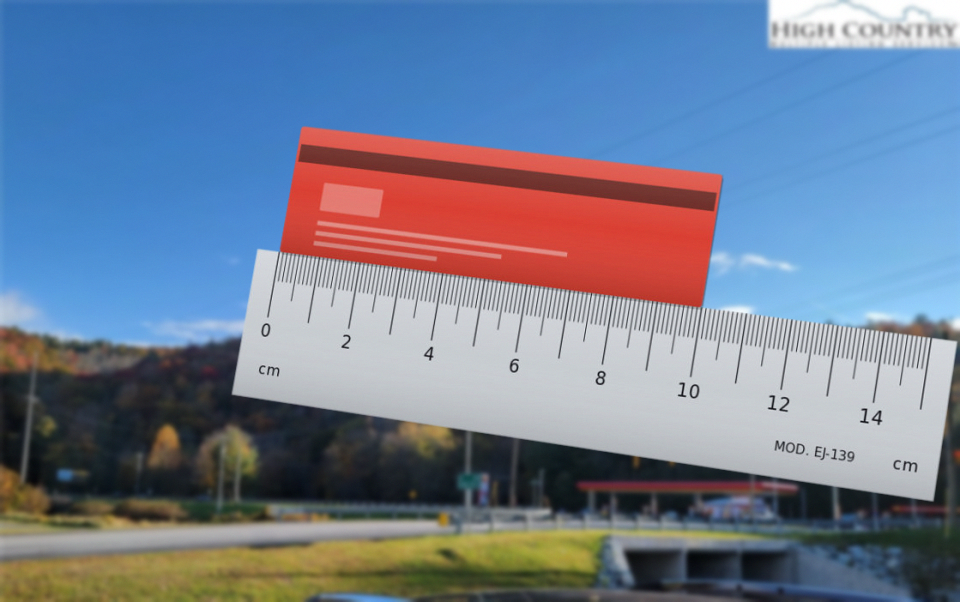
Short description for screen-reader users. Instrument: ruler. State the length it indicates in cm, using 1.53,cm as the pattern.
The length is 10,cm
